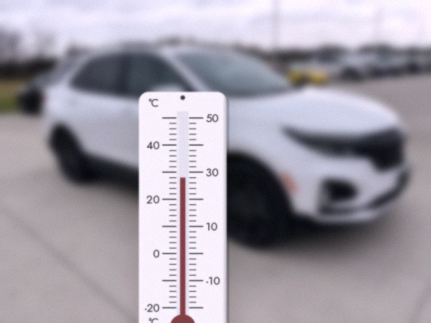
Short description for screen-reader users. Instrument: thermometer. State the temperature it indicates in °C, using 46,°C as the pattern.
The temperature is 28,°C
